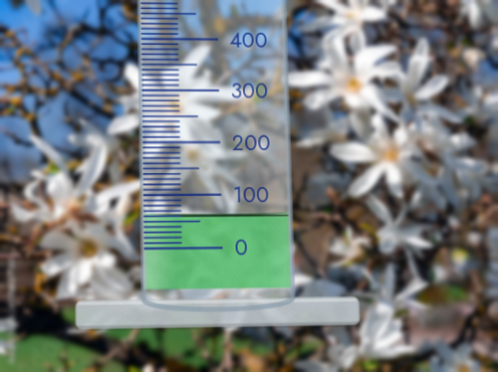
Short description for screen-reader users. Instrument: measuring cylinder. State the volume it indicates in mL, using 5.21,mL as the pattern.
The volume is 60,mL
